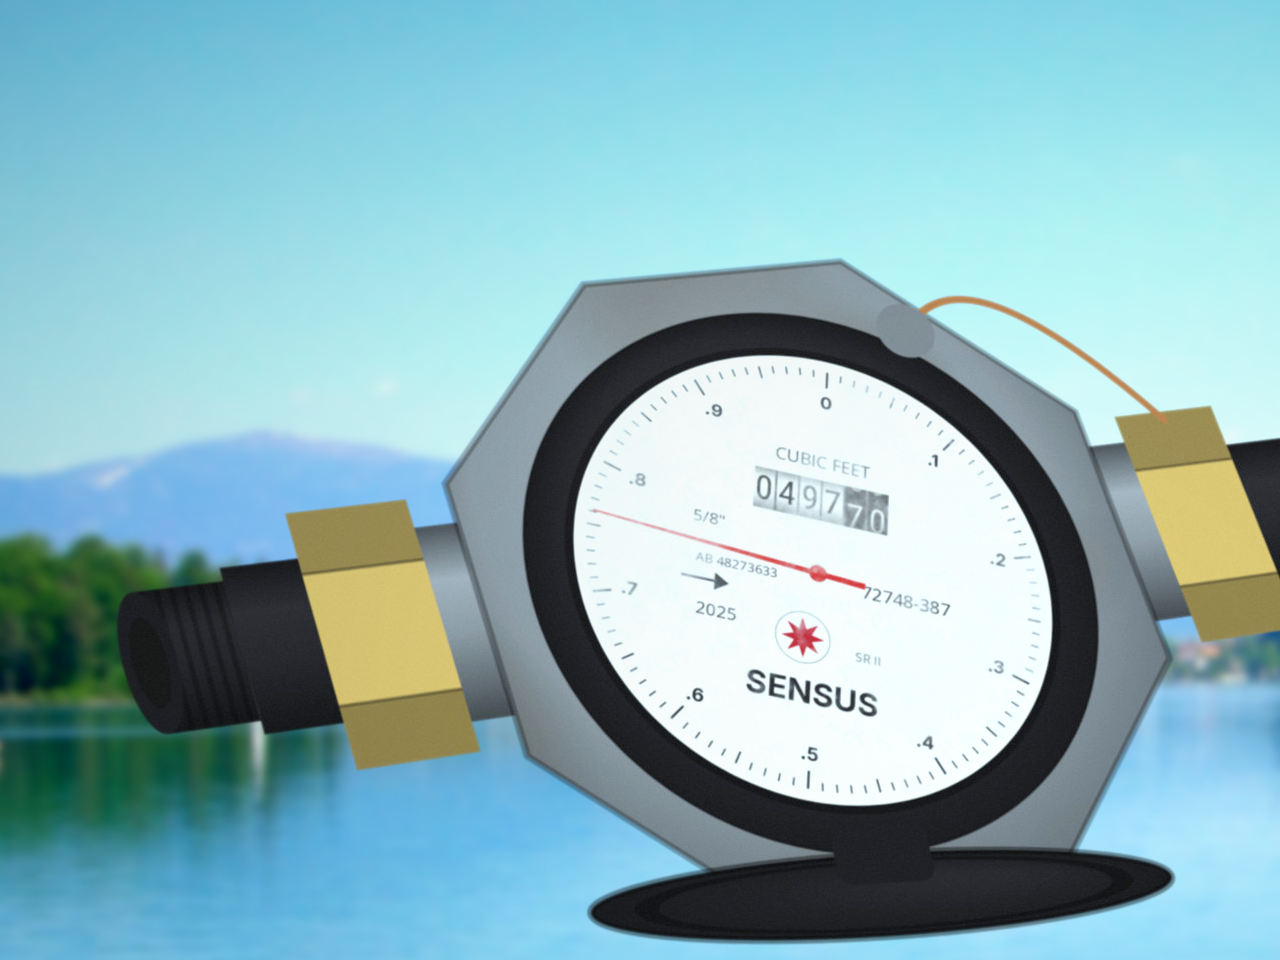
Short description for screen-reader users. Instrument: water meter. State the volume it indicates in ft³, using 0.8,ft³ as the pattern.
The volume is 49769.76,ft³
